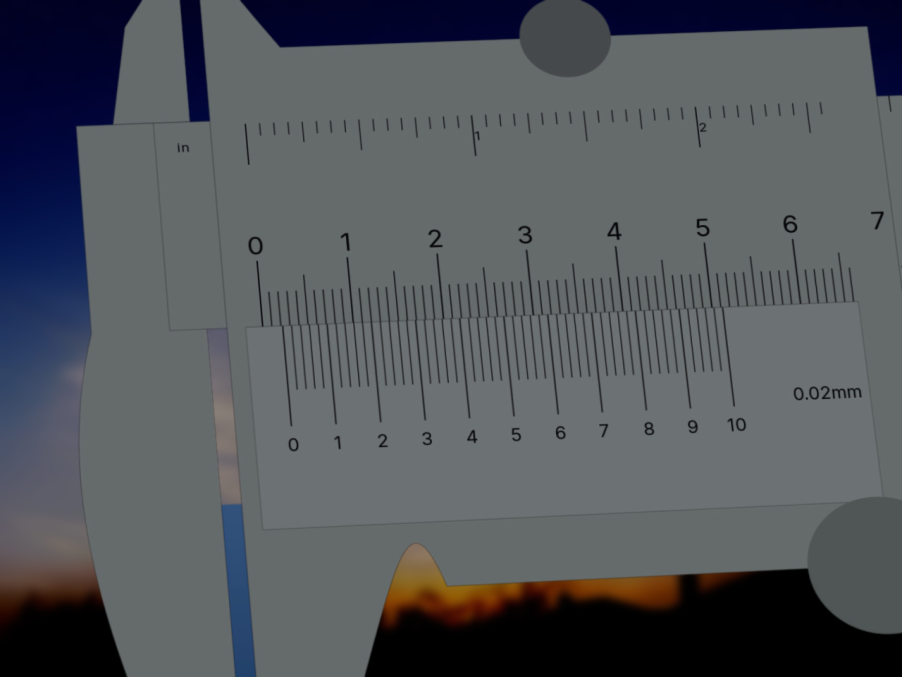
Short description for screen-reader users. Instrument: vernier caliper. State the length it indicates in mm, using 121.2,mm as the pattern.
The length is 2.2,mm
